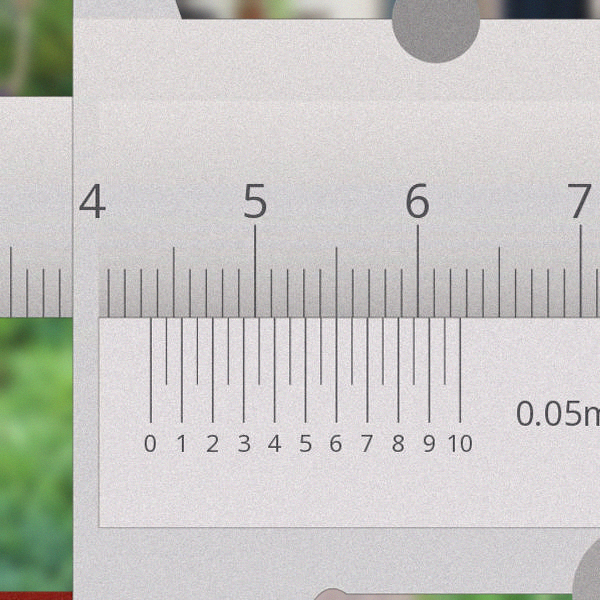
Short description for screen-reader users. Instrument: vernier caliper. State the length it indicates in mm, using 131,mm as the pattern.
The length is 43.6,mm
